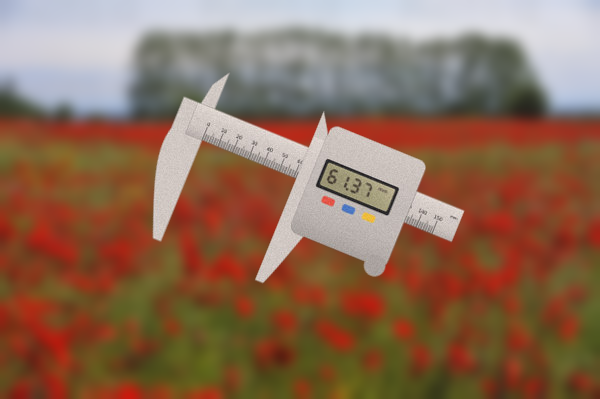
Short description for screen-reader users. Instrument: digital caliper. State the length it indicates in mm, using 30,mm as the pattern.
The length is 61.37,mm
